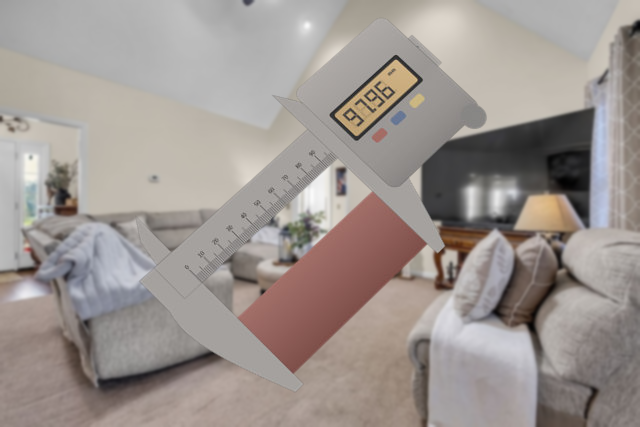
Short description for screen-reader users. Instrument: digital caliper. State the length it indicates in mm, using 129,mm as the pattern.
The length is 97.96,mm
